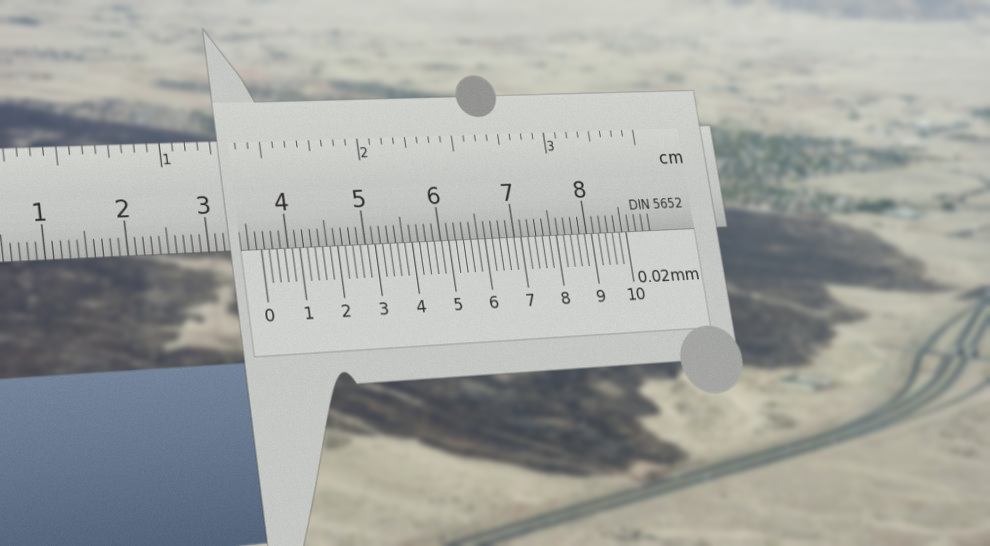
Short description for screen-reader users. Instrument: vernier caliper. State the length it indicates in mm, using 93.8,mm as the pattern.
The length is 36.6,mm
